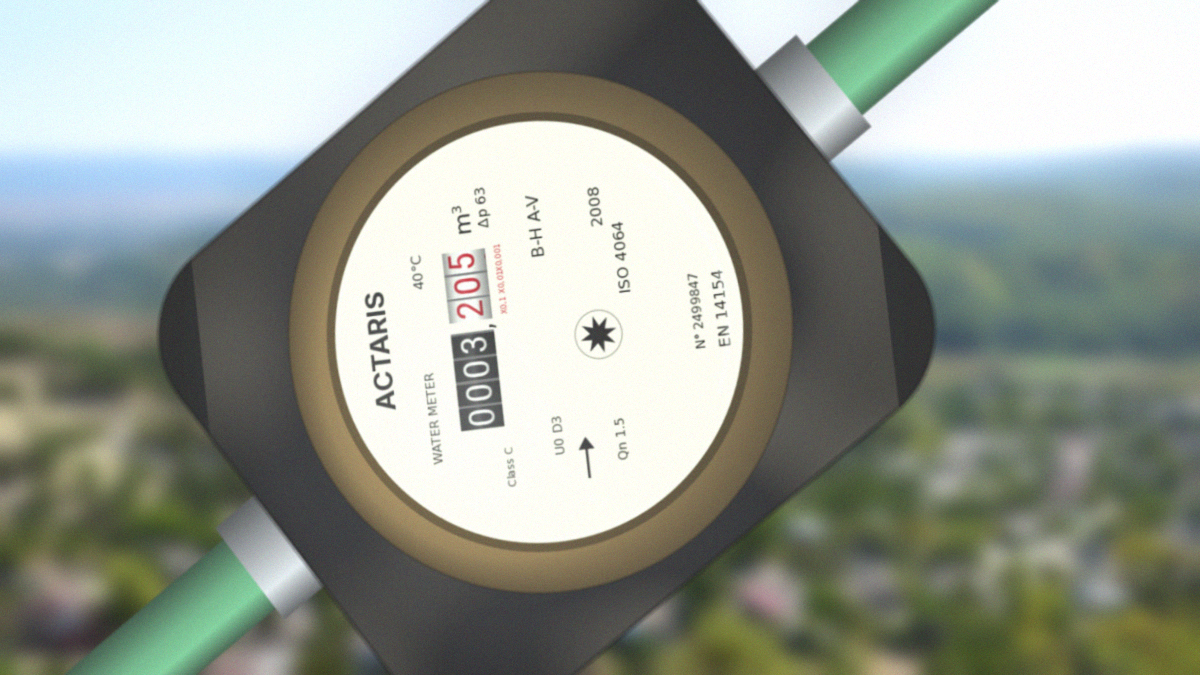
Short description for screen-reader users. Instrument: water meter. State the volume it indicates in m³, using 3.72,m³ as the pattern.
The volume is 3.205,m³
